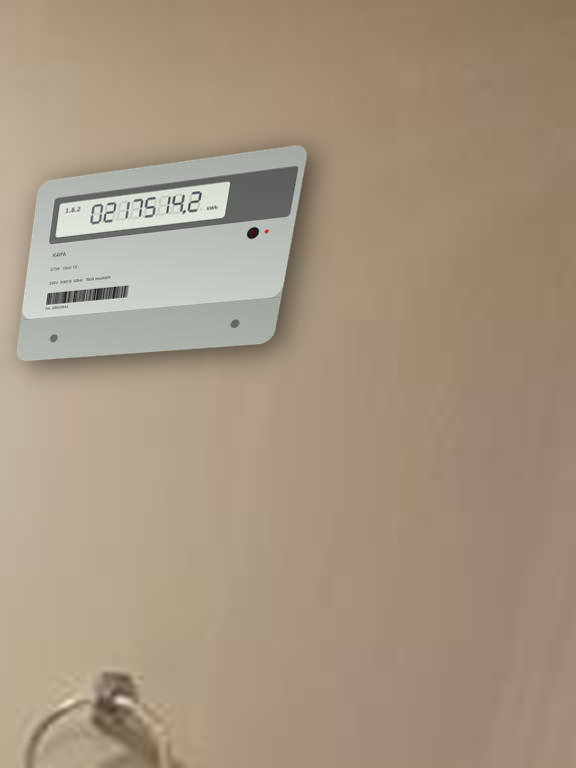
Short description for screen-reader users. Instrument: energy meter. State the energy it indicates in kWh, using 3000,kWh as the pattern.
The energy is 217514.2,kWh
